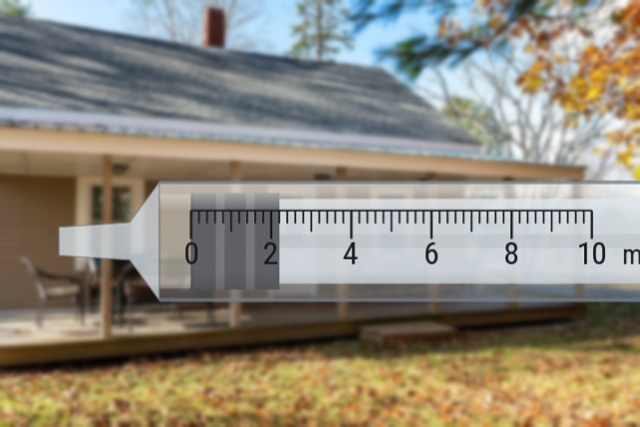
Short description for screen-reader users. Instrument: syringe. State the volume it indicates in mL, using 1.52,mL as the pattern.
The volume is 0,mL
